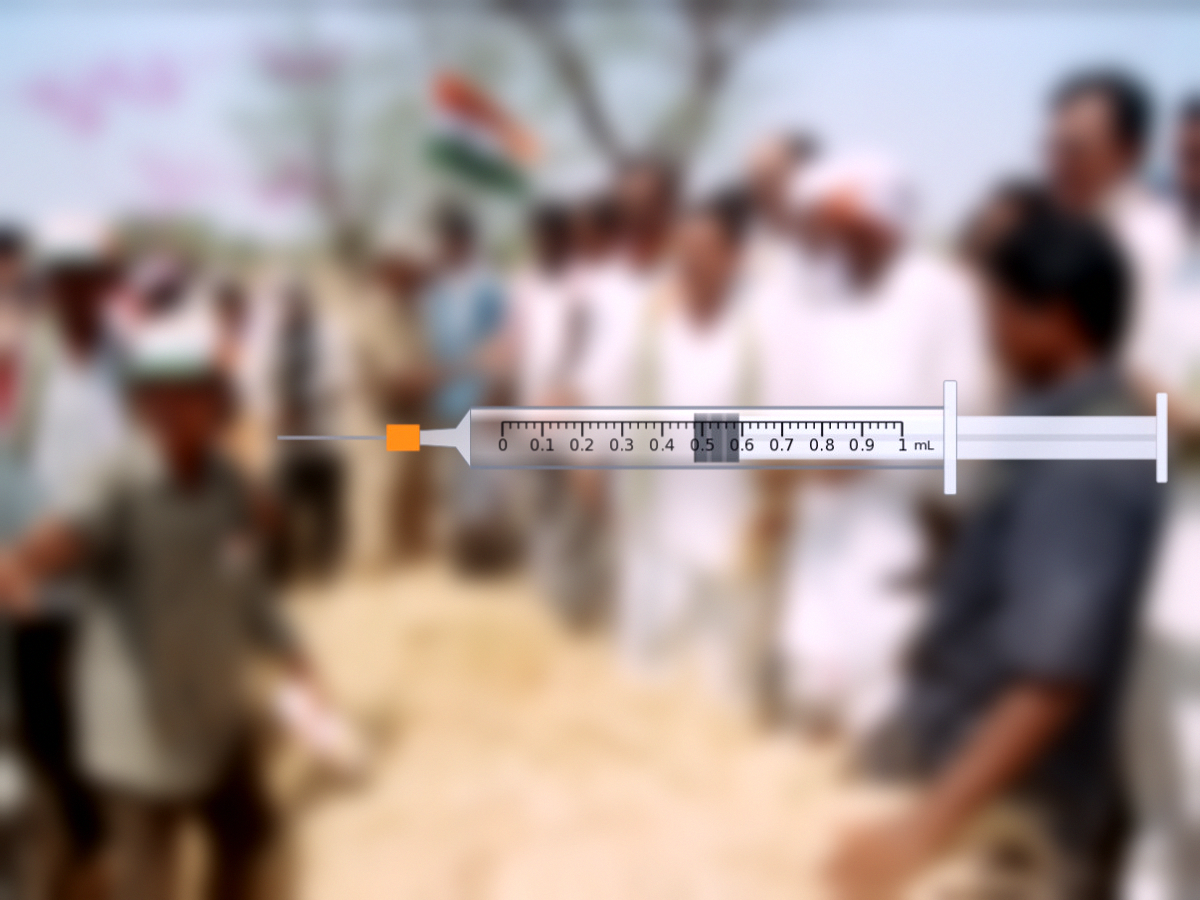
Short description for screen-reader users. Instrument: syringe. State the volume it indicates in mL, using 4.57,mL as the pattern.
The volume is 0.48,mL
